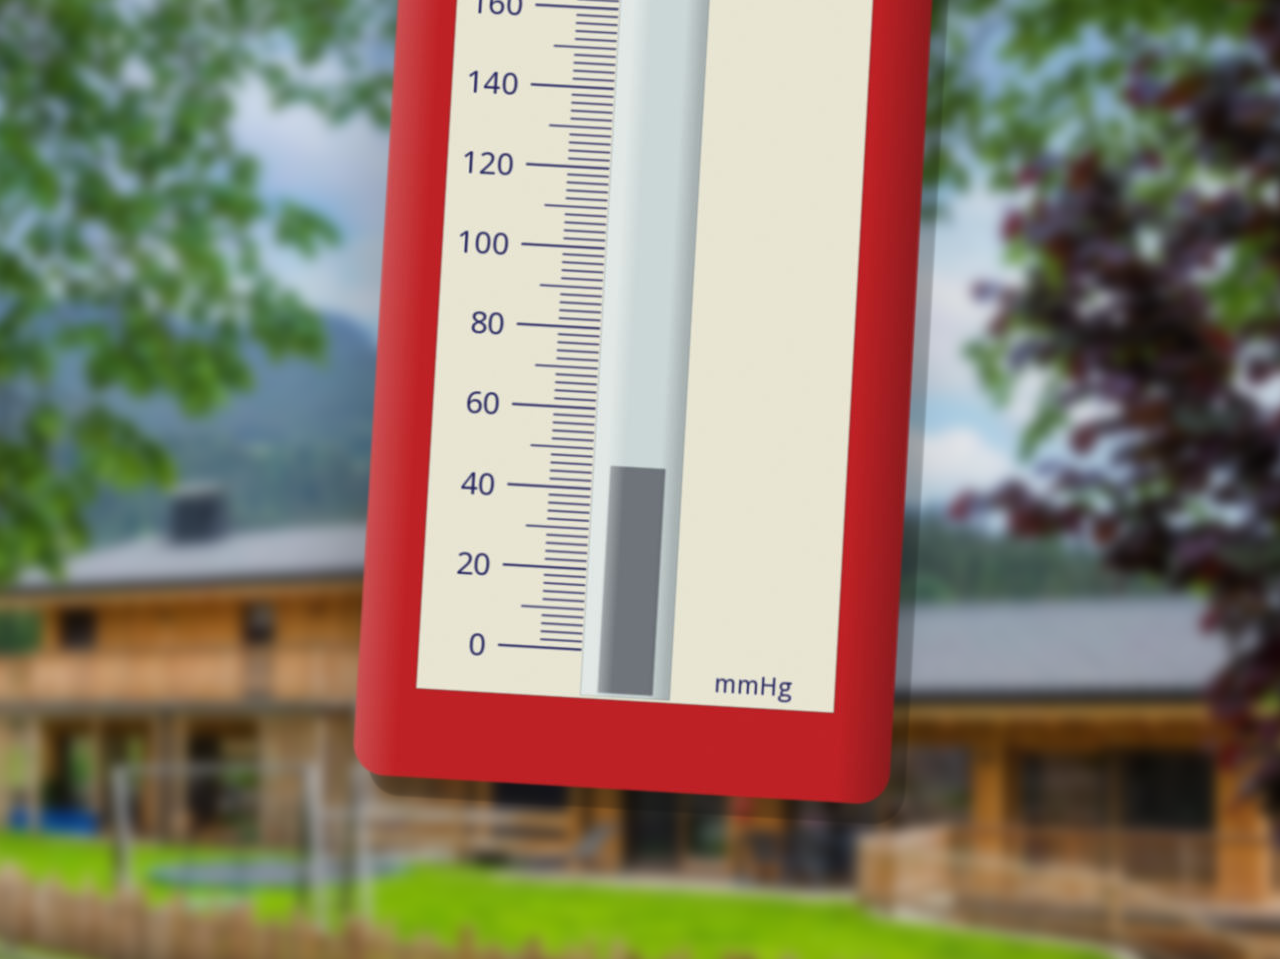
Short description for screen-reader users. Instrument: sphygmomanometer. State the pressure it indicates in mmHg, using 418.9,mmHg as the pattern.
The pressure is 46,mmHg
